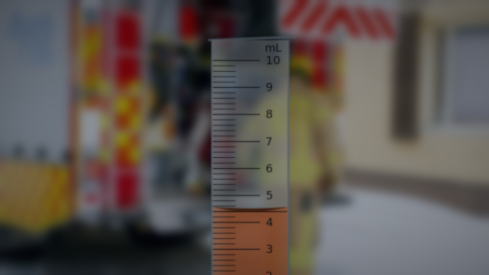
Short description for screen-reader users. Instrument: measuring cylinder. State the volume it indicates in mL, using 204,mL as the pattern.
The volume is 4.4,mL
